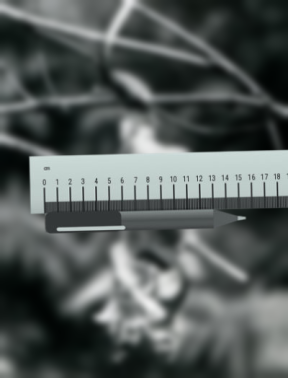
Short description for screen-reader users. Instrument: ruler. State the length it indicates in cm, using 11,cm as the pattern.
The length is 15.5,cm
